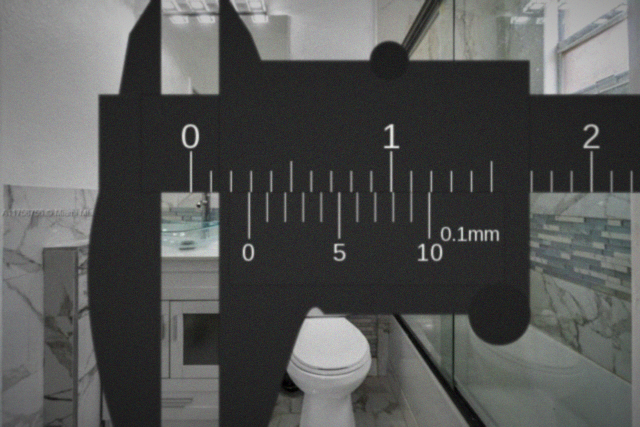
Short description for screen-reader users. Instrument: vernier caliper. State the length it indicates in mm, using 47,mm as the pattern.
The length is 2.9,mm
